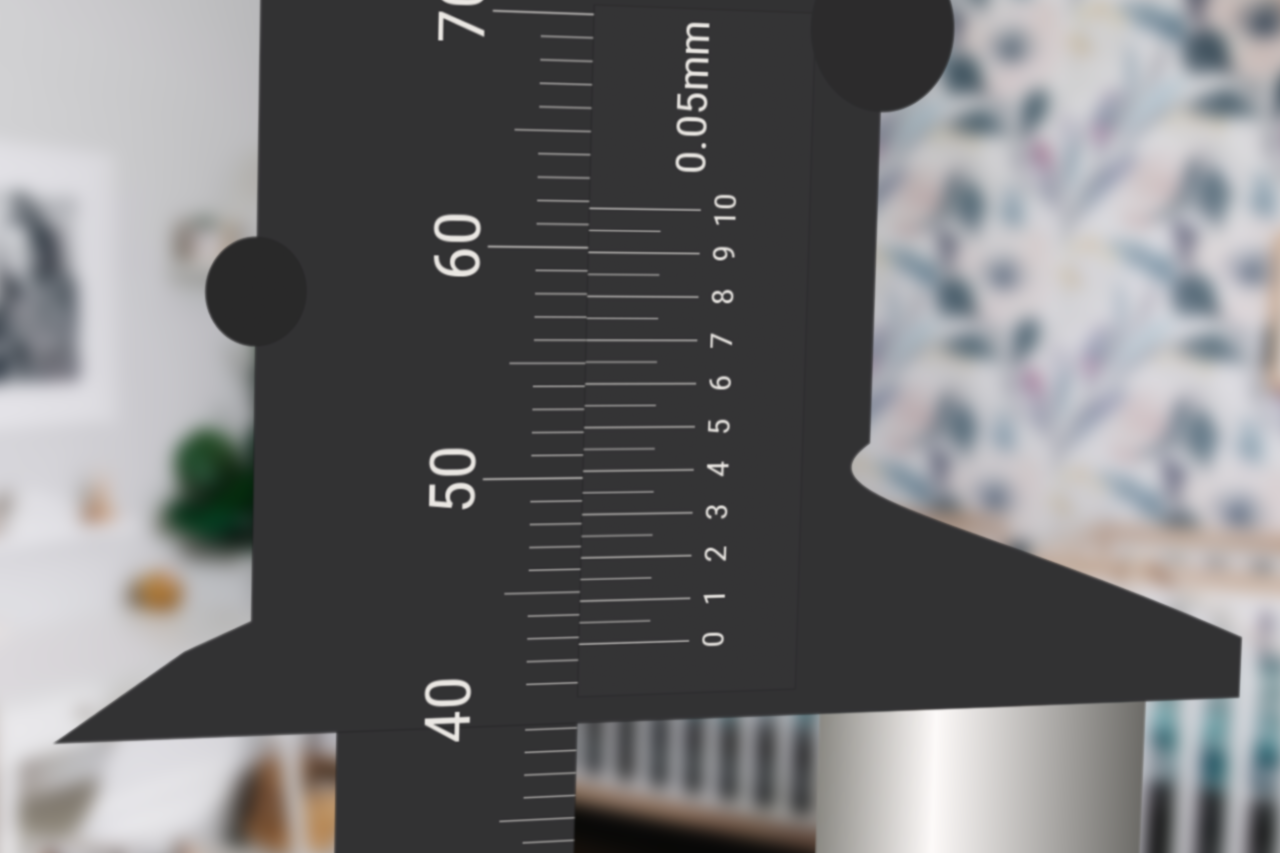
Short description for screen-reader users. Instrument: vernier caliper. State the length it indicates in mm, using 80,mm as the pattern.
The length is 42.7,mm
